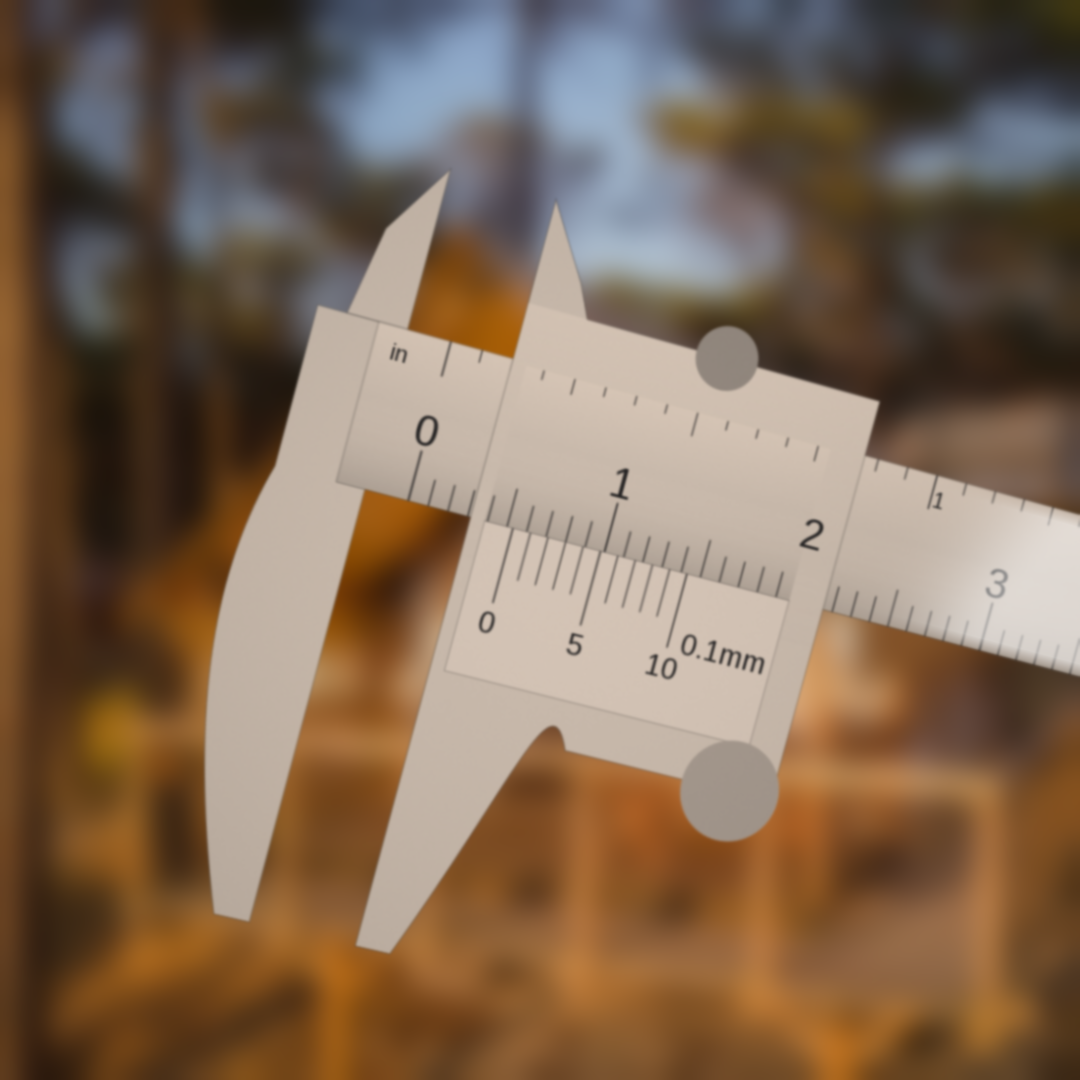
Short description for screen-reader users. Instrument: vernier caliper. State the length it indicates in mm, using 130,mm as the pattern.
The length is 5.3,mm
